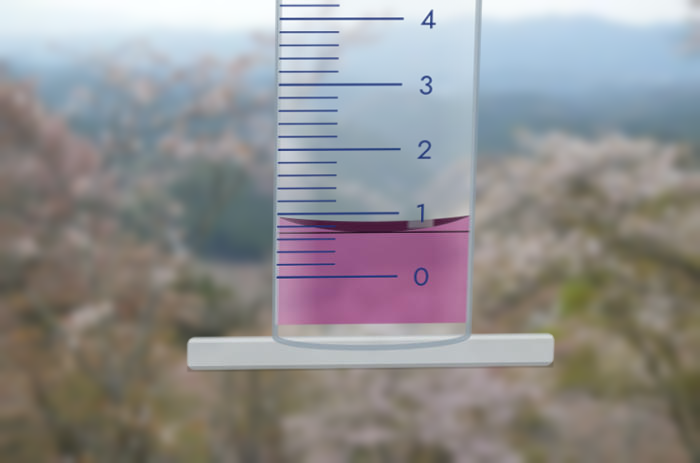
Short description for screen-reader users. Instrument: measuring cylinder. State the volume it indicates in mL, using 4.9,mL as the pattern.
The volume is 0.7,mL
